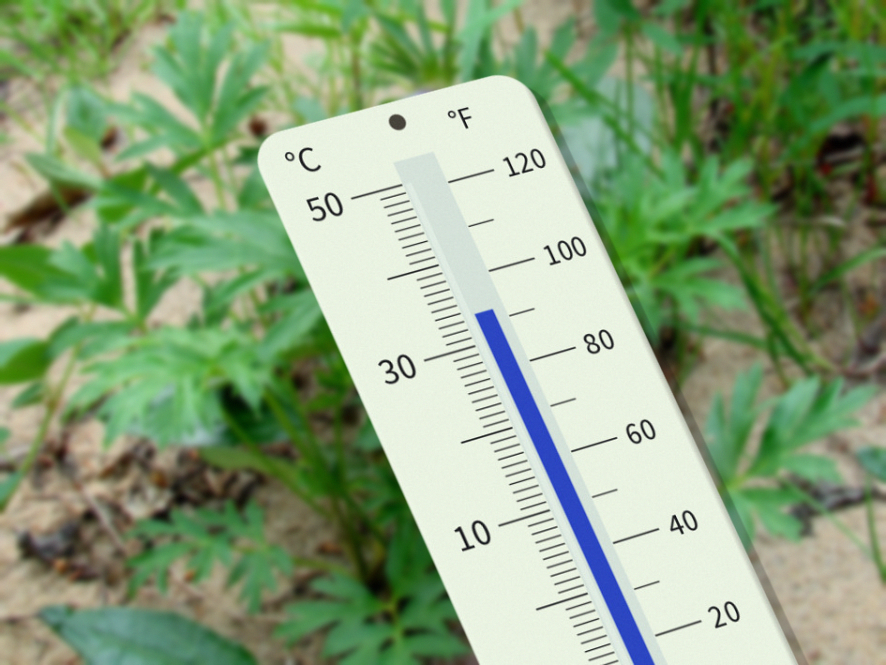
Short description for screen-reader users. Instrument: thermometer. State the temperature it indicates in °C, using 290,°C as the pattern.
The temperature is 33.5,°C
